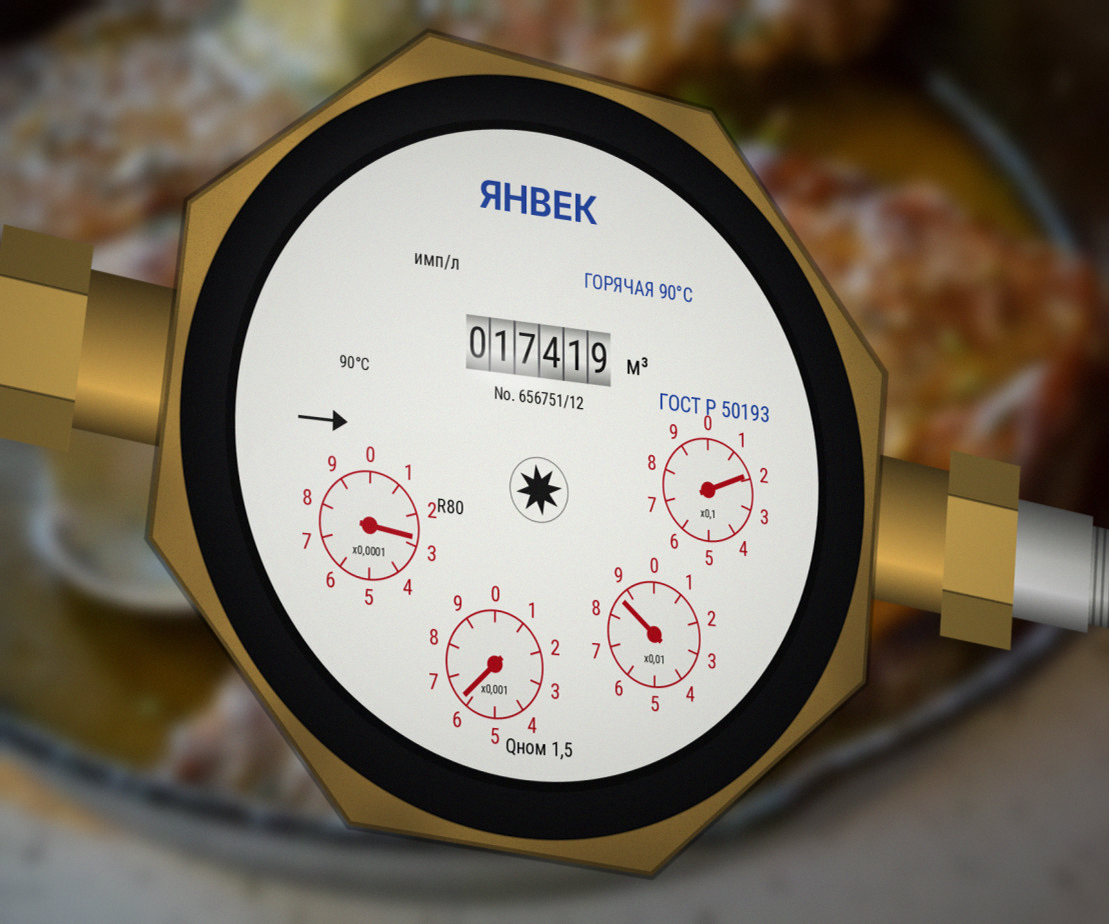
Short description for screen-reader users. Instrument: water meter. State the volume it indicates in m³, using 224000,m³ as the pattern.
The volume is 17419.1862,m³
